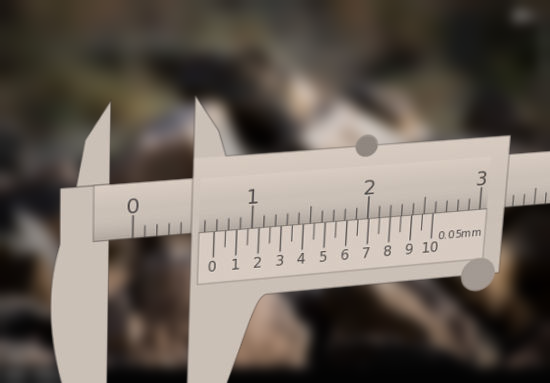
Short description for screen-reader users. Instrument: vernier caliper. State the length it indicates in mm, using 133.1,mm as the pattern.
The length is 6.8,mm
